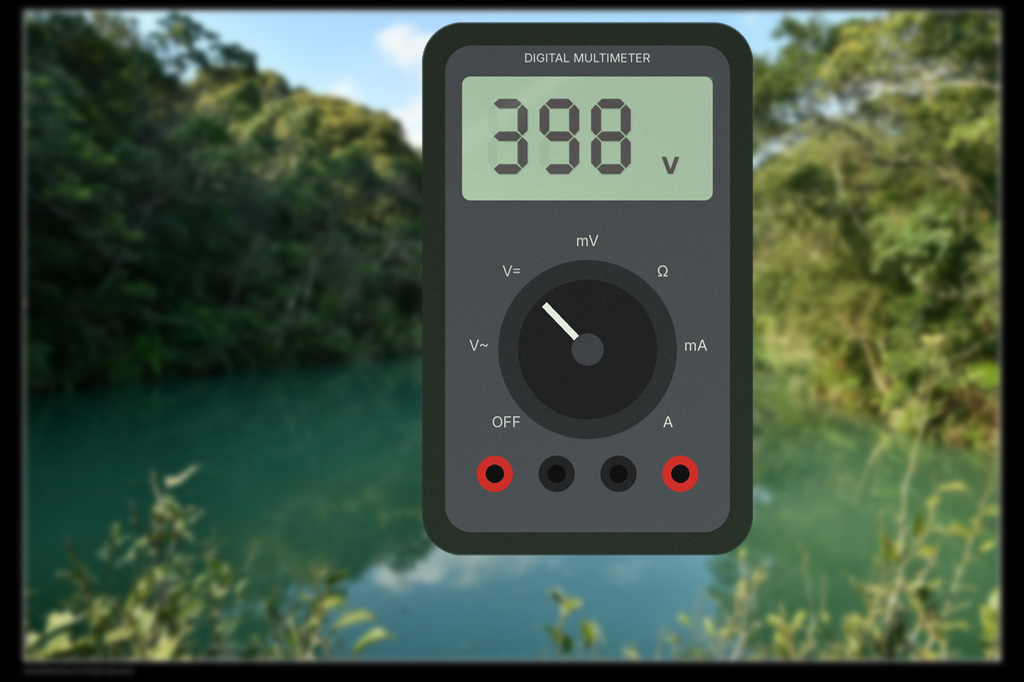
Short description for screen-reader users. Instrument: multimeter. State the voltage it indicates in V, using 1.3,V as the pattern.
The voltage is 398,V
